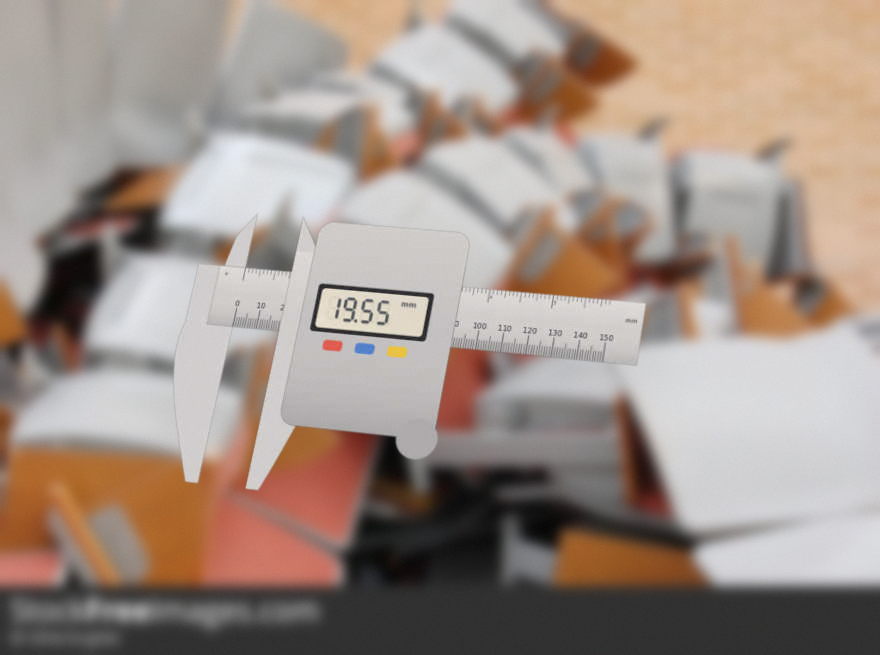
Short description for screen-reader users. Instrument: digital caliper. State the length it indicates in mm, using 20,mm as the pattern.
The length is 19.55,mm
